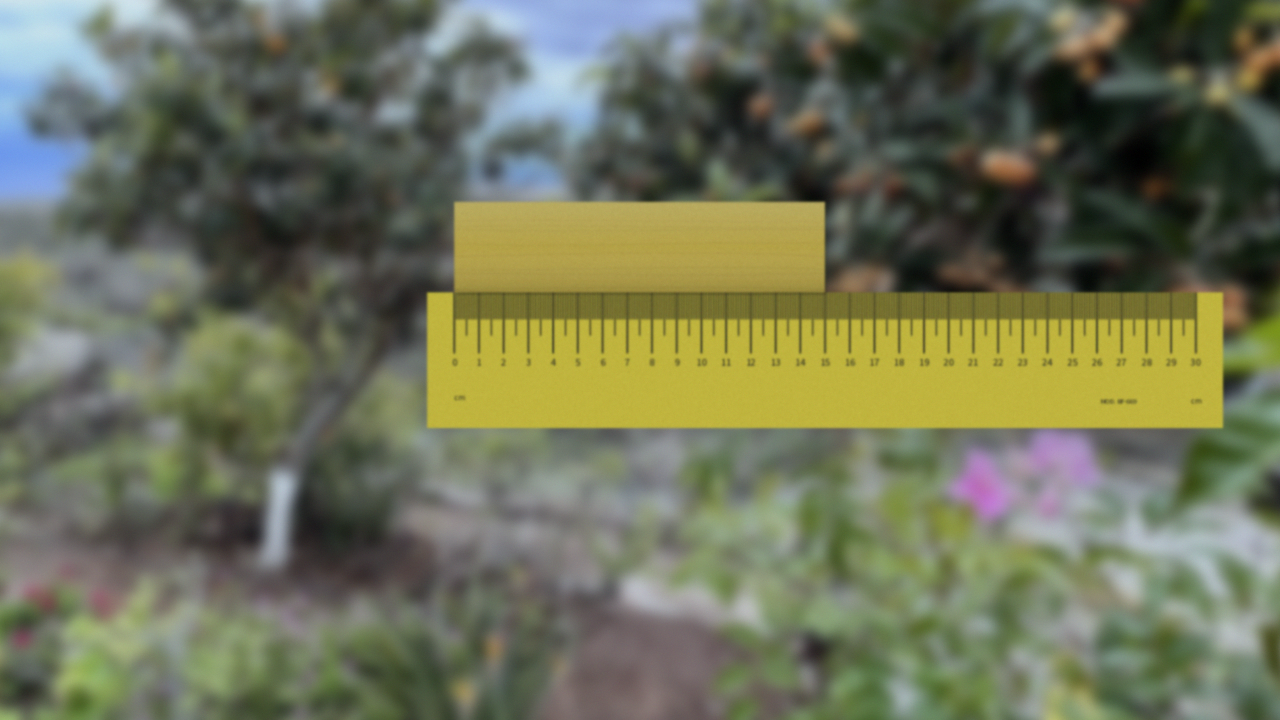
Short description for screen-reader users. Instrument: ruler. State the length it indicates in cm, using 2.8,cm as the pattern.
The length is 15,cm
